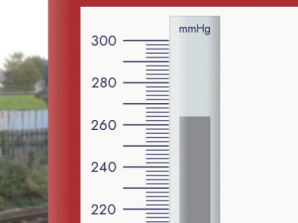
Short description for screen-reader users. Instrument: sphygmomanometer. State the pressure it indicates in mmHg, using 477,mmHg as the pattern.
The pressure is 264,mmHg
